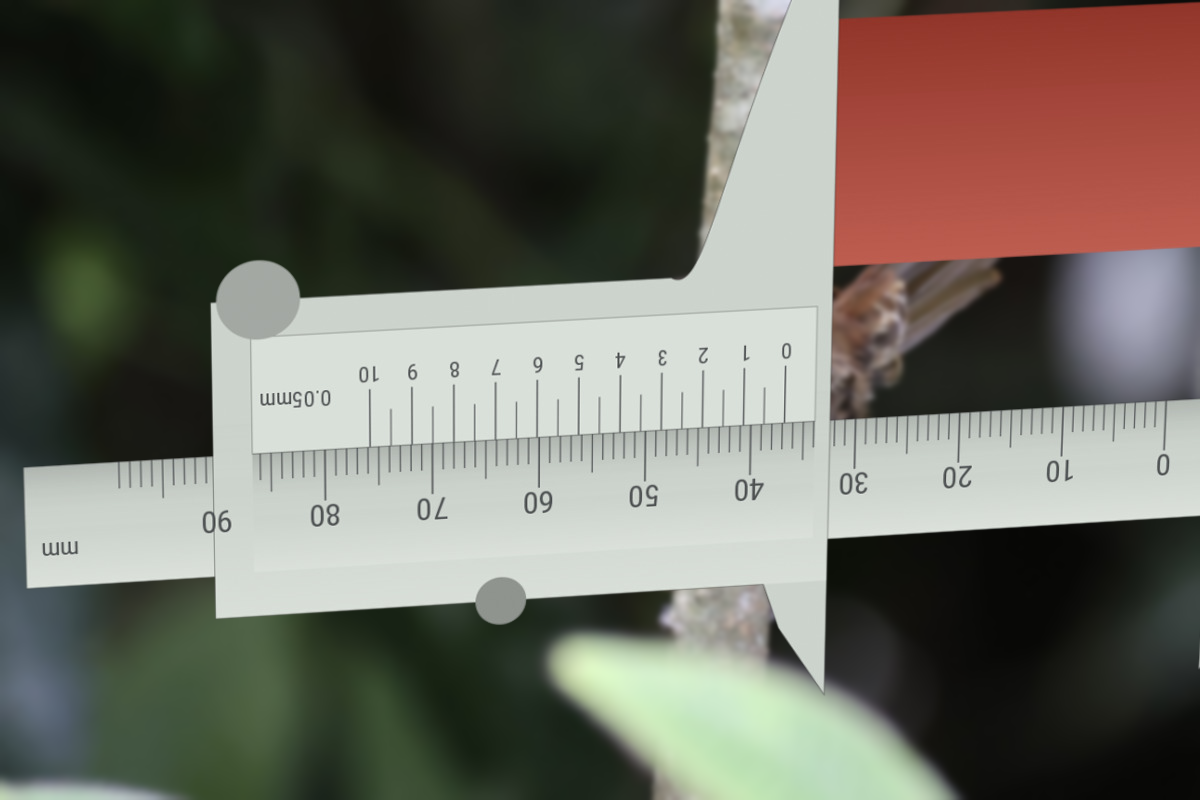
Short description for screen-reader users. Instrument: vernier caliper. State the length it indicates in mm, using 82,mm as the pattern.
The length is 36.8,mm
